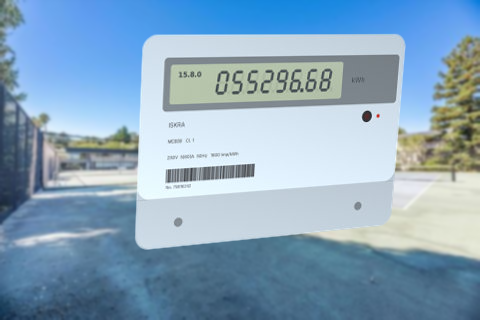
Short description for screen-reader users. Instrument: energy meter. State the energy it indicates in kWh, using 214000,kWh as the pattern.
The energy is 55296.68,kWh
